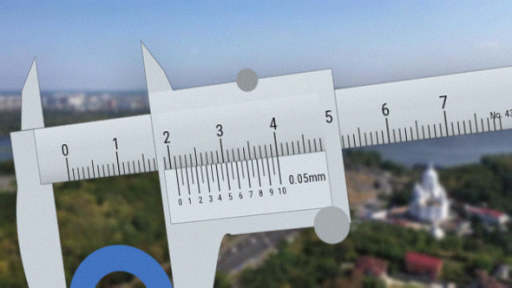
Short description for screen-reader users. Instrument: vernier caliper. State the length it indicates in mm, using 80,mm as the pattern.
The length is 21.0,mm
